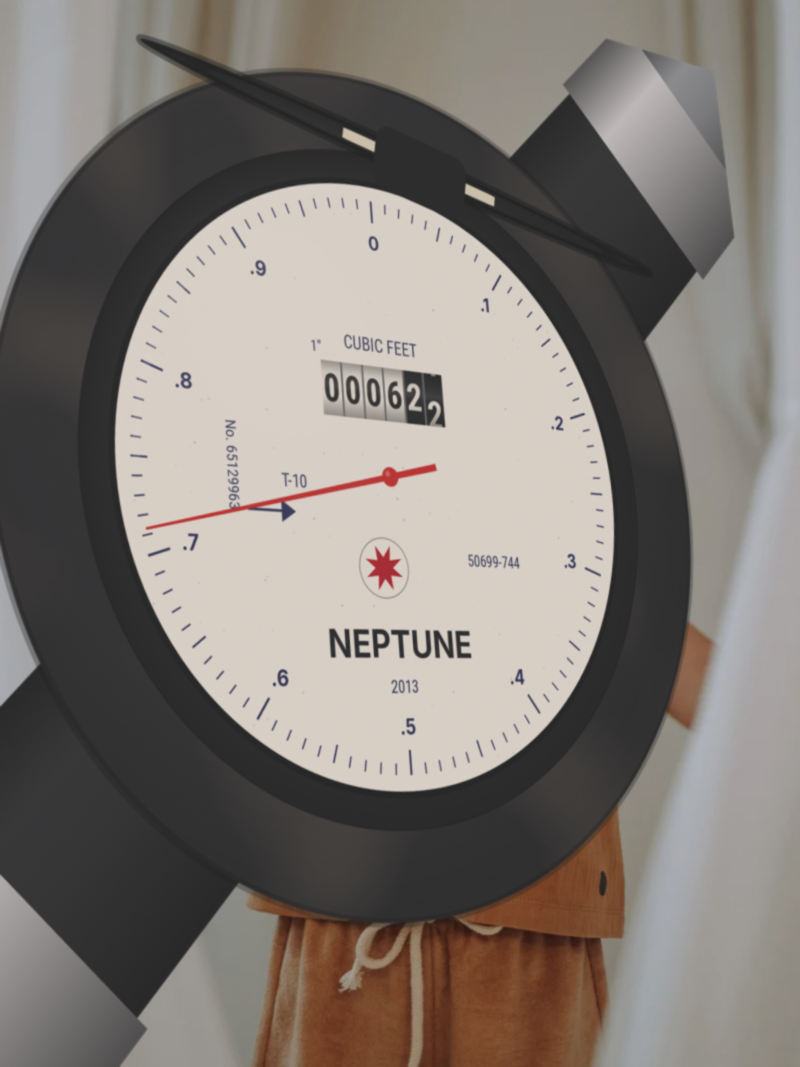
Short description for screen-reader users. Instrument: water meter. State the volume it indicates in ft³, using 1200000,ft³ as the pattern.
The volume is 621.71,ft³
